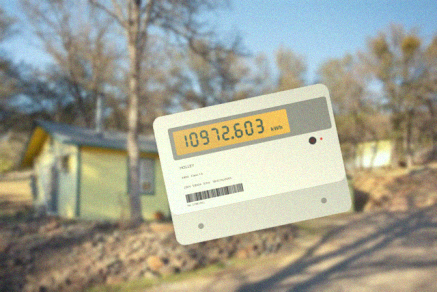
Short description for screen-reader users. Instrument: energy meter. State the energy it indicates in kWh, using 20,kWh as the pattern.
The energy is 10972.603,kWh
